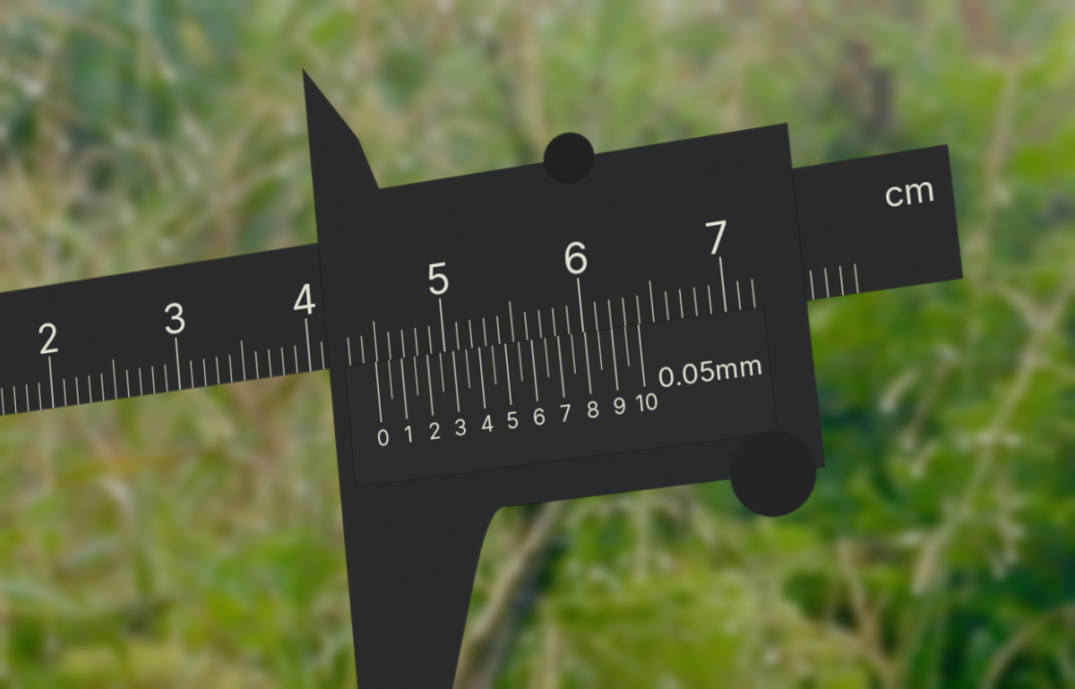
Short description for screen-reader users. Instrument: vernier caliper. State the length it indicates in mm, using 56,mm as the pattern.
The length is 44.9,mm
